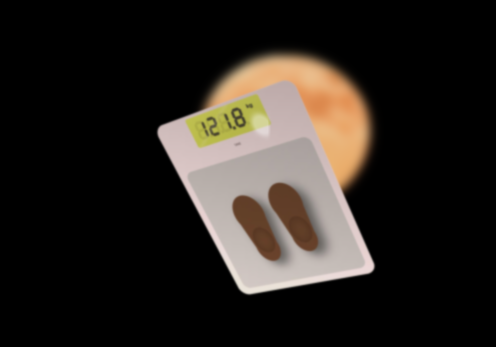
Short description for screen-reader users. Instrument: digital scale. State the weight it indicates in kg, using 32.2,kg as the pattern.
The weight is 121.8,kg
